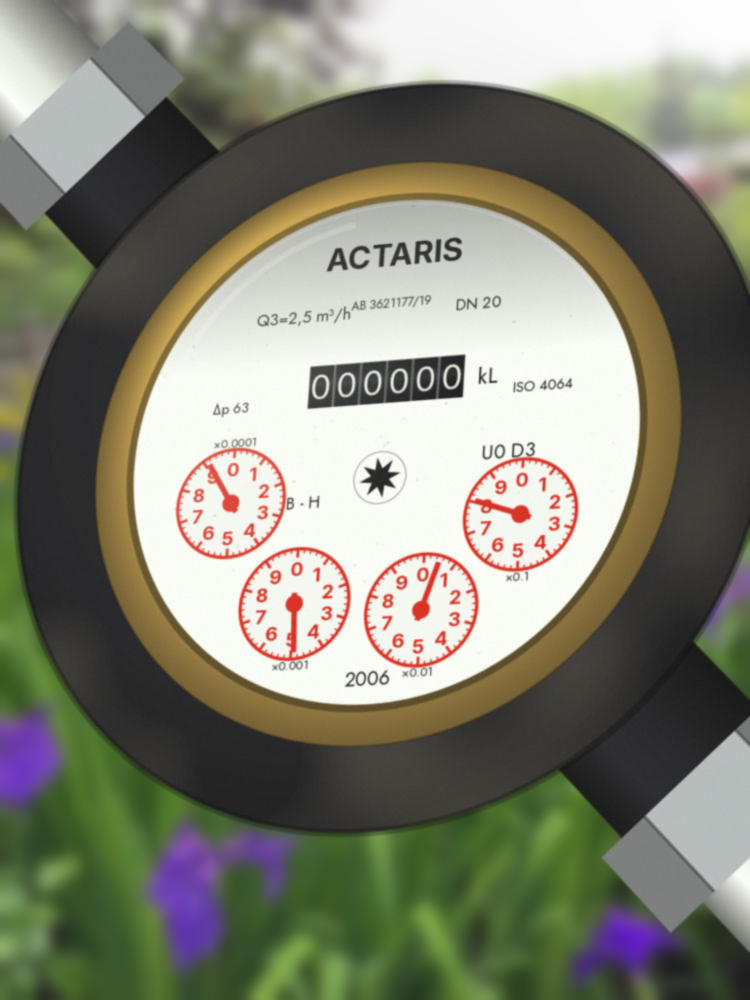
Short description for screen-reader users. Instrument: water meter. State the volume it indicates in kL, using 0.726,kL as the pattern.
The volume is 0.8049,kL
